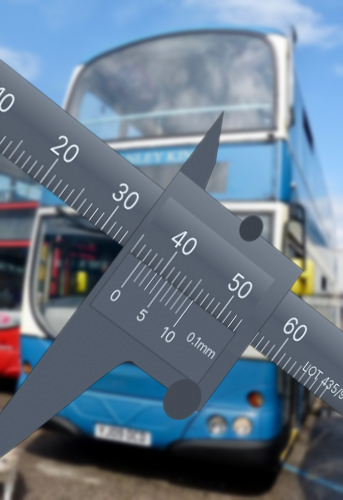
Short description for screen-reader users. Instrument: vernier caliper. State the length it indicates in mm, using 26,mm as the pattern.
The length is 36.8,mm
